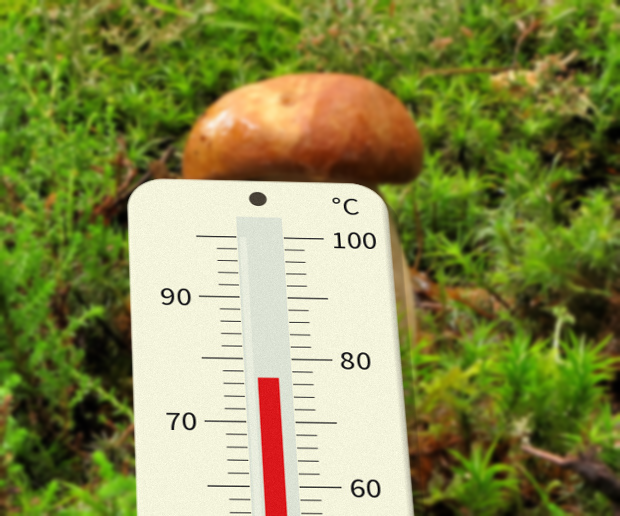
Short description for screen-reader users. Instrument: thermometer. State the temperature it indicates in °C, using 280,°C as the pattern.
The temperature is 77,°C
